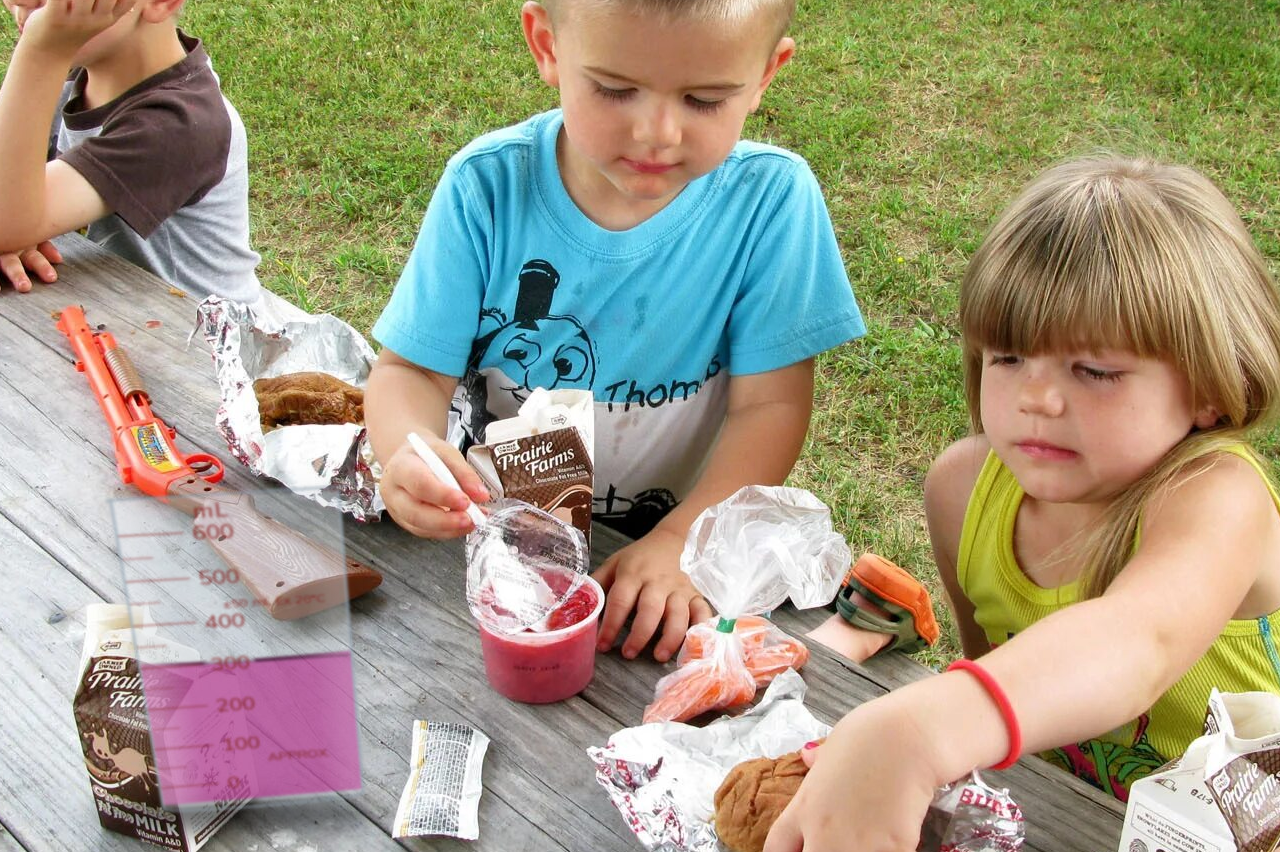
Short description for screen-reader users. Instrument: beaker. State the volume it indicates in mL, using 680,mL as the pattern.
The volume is 300,mL
